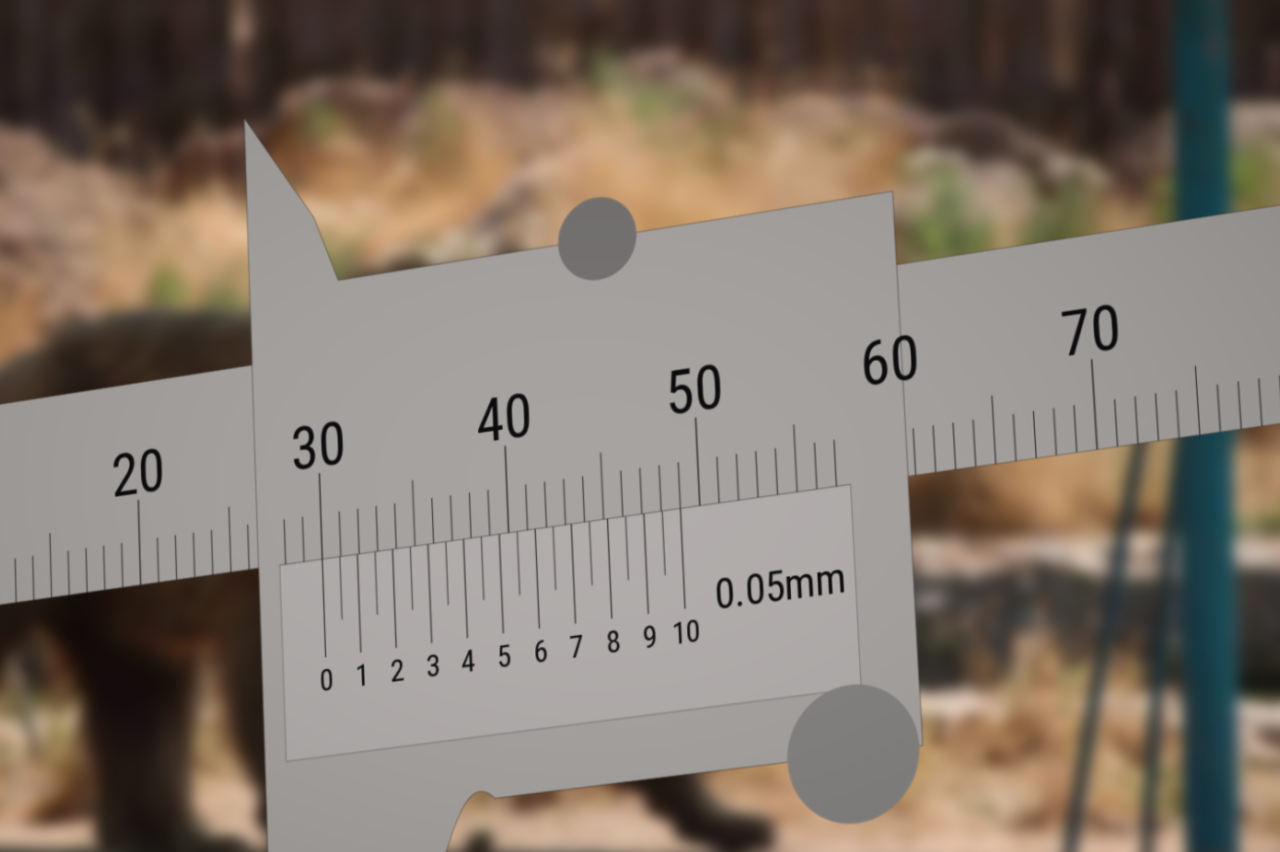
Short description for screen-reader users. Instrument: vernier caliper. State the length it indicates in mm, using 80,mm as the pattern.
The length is 30.0,mm
